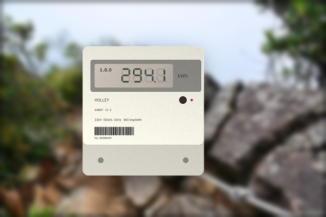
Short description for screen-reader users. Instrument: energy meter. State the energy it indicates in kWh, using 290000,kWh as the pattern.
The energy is 294.1,kWh
